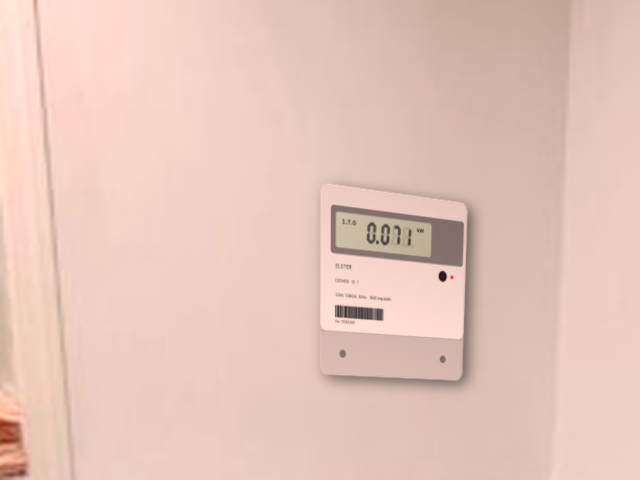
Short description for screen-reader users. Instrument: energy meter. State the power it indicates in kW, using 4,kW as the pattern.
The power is 0.071,kW
